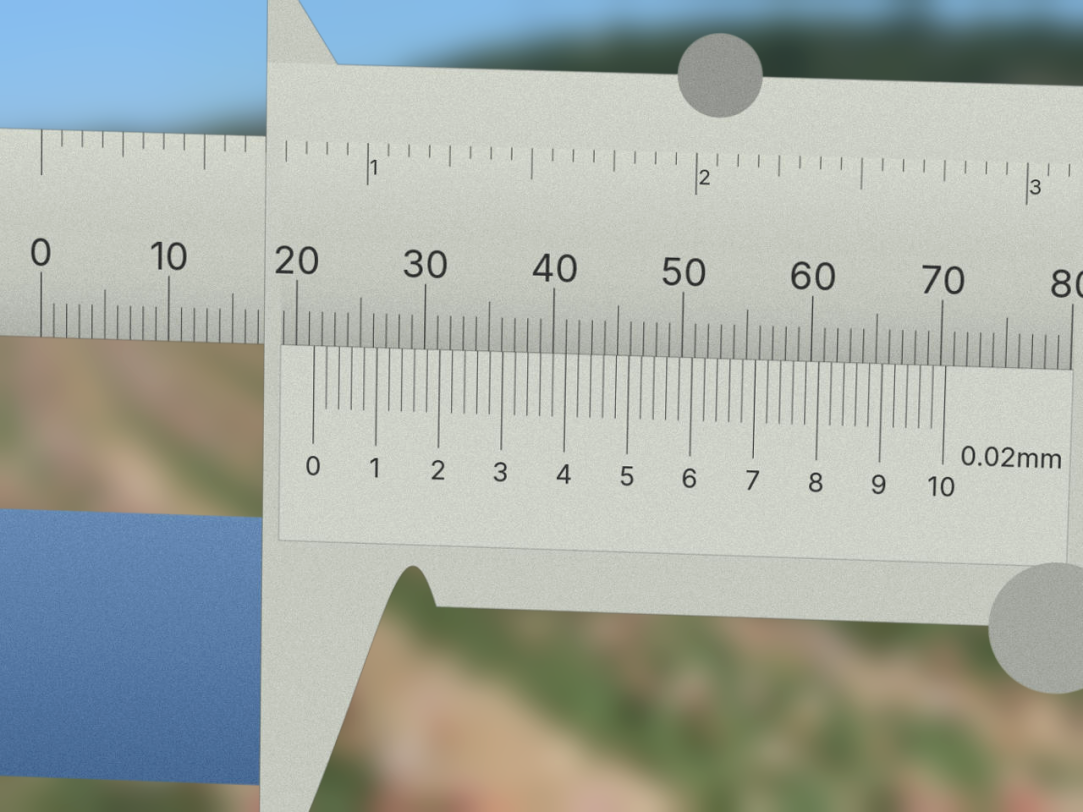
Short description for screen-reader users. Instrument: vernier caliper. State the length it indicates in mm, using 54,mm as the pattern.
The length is 21.4,mm
